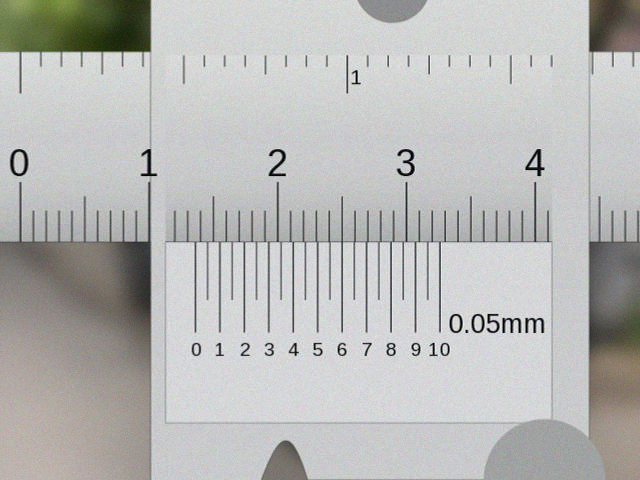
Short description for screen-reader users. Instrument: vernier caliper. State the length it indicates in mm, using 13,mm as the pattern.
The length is 13.6,mm
